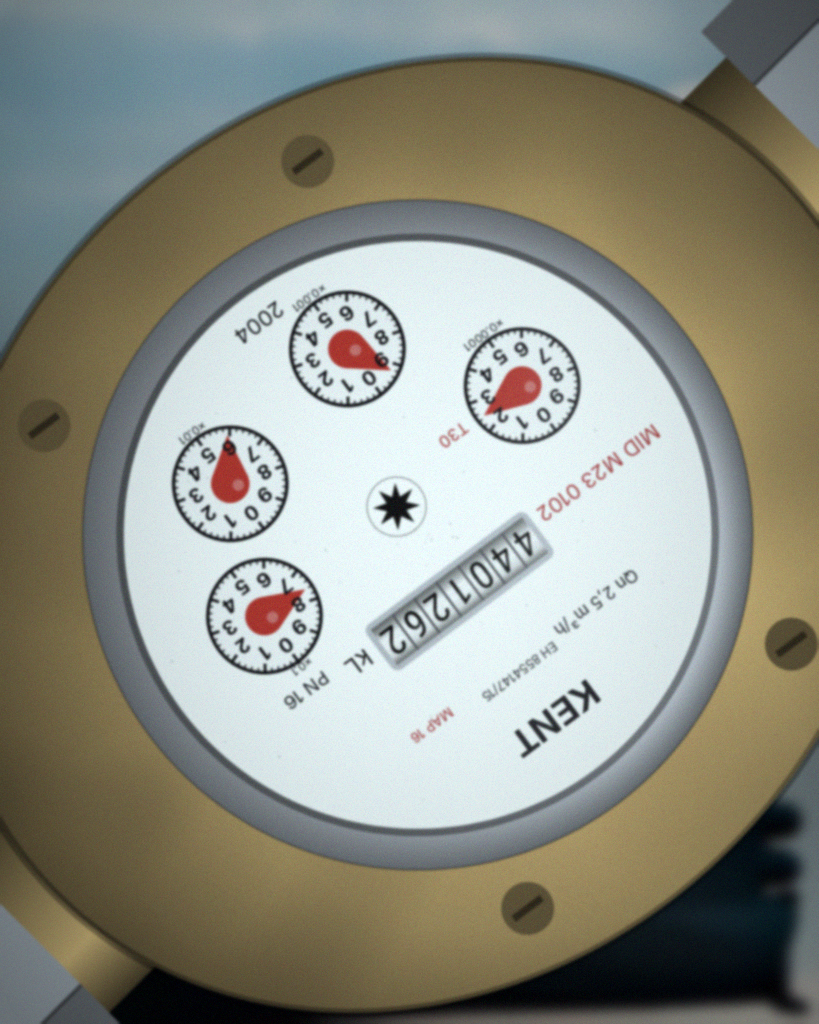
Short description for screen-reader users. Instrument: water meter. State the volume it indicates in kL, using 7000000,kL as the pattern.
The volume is 4401262.7592,kL
